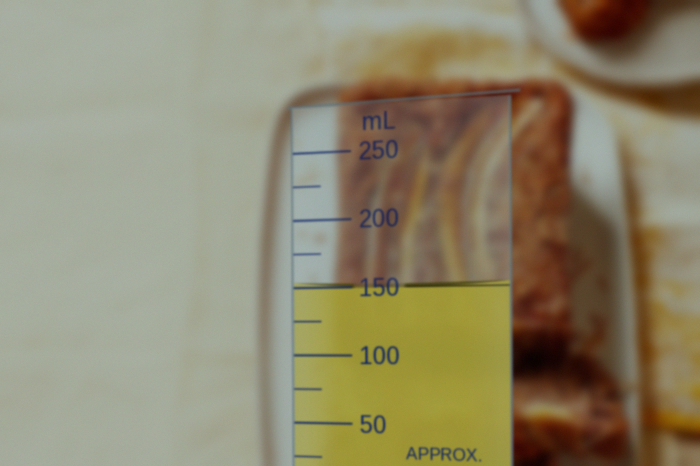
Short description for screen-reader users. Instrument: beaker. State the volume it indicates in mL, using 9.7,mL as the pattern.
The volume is 150,mL
